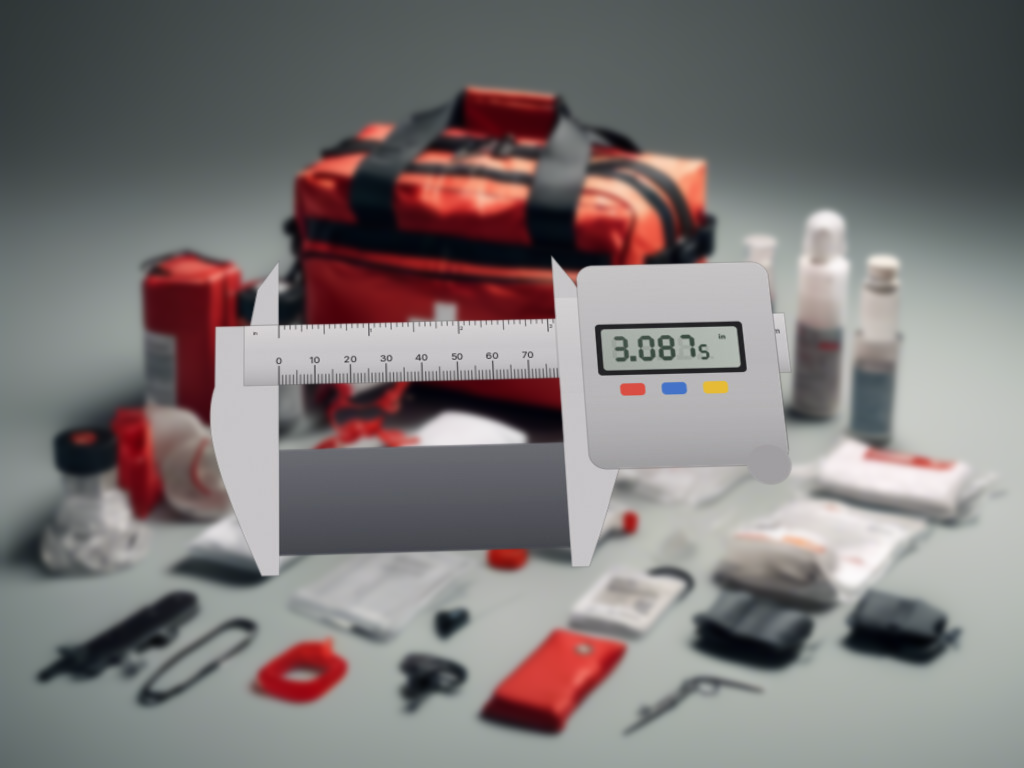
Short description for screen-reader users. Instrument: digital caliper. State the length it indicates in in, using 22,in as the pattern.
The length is 3.0875,in
